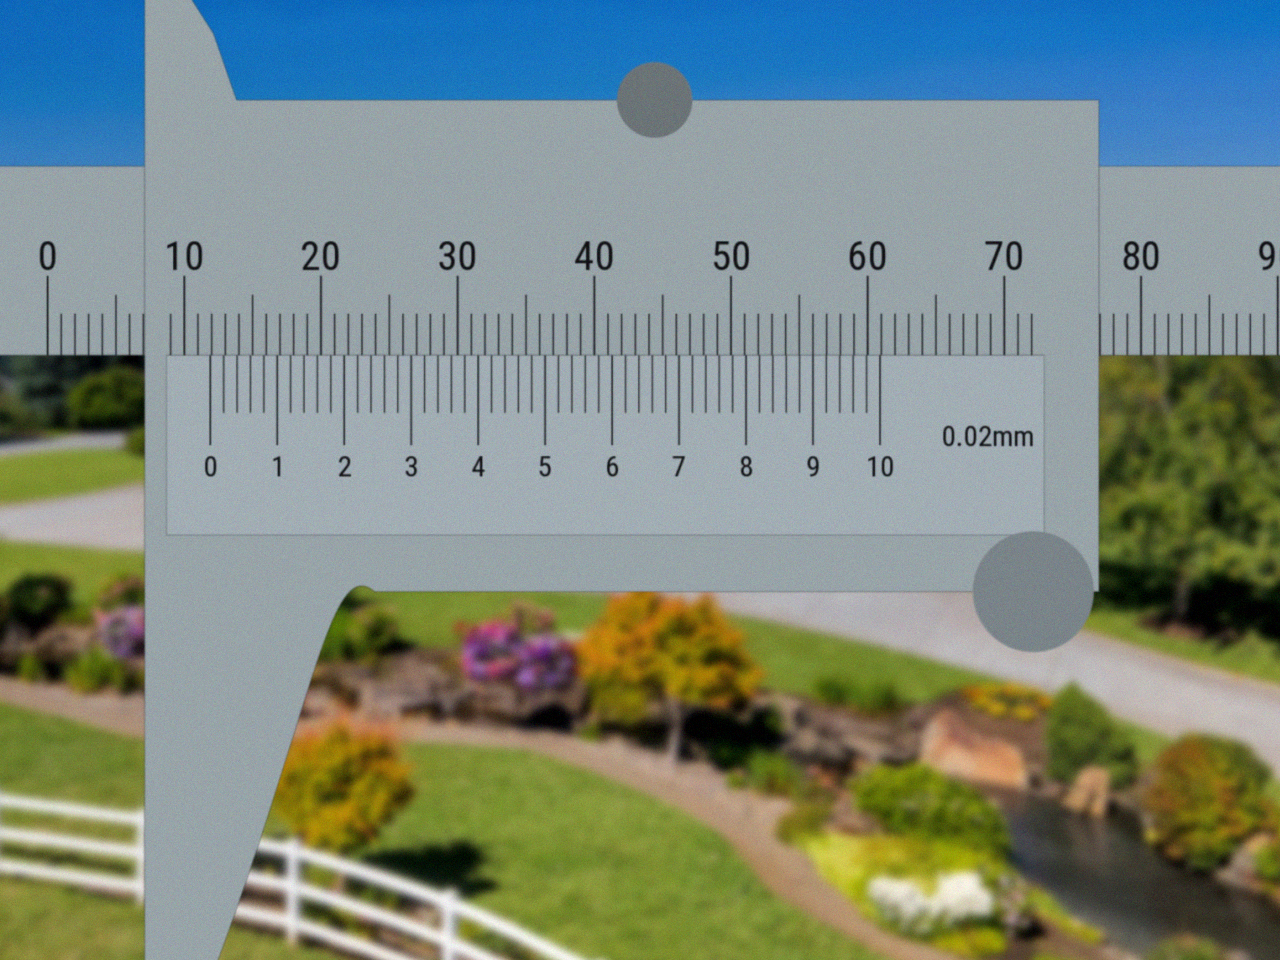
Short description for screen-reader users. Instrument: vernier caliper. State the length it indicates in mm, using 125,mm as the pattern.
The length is 11.9,mm
